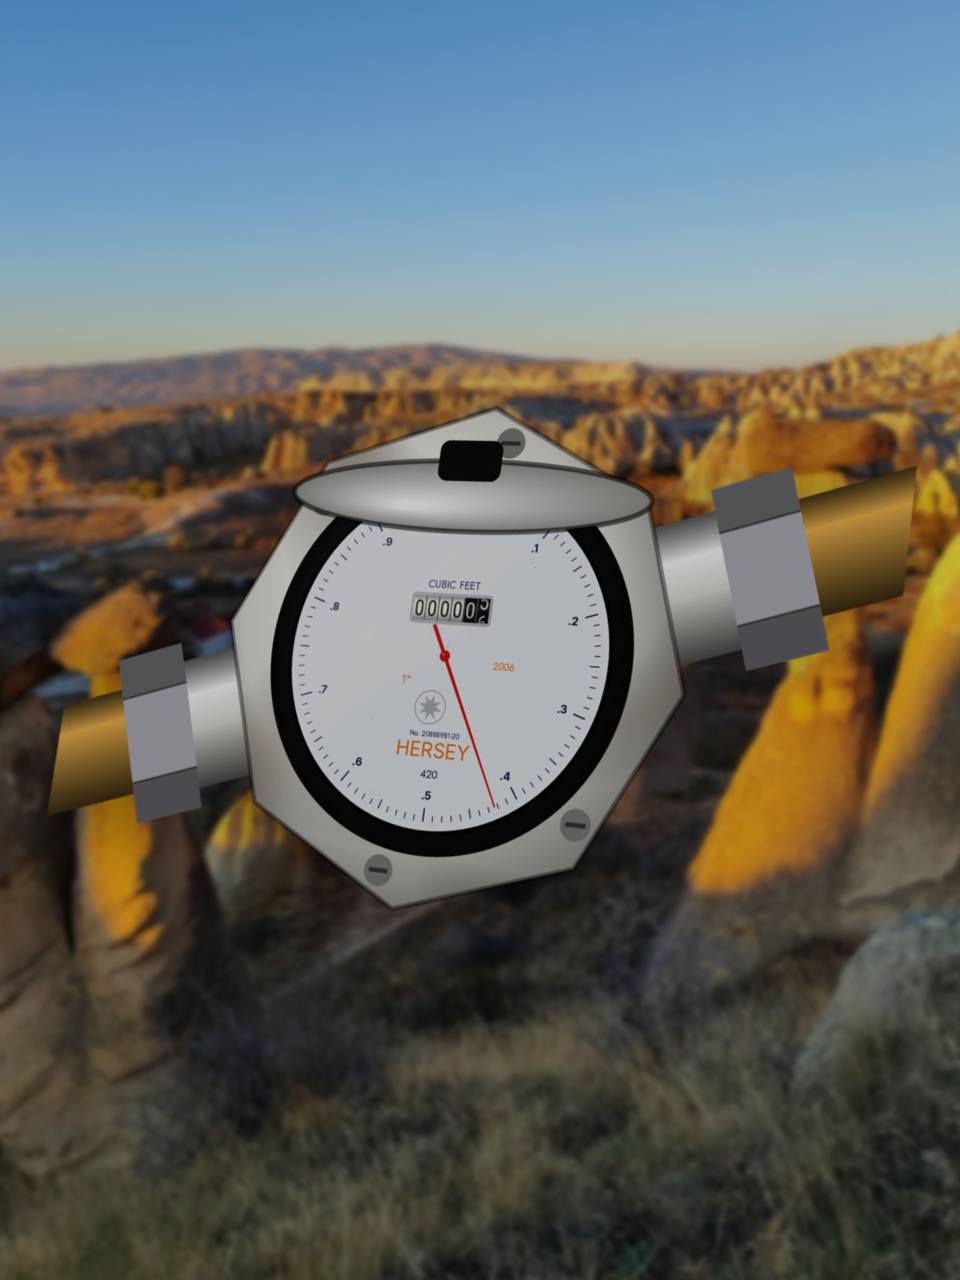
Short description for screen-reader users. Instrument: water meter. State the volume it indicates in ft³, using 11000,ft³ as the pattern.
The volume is 5.42,ft³
